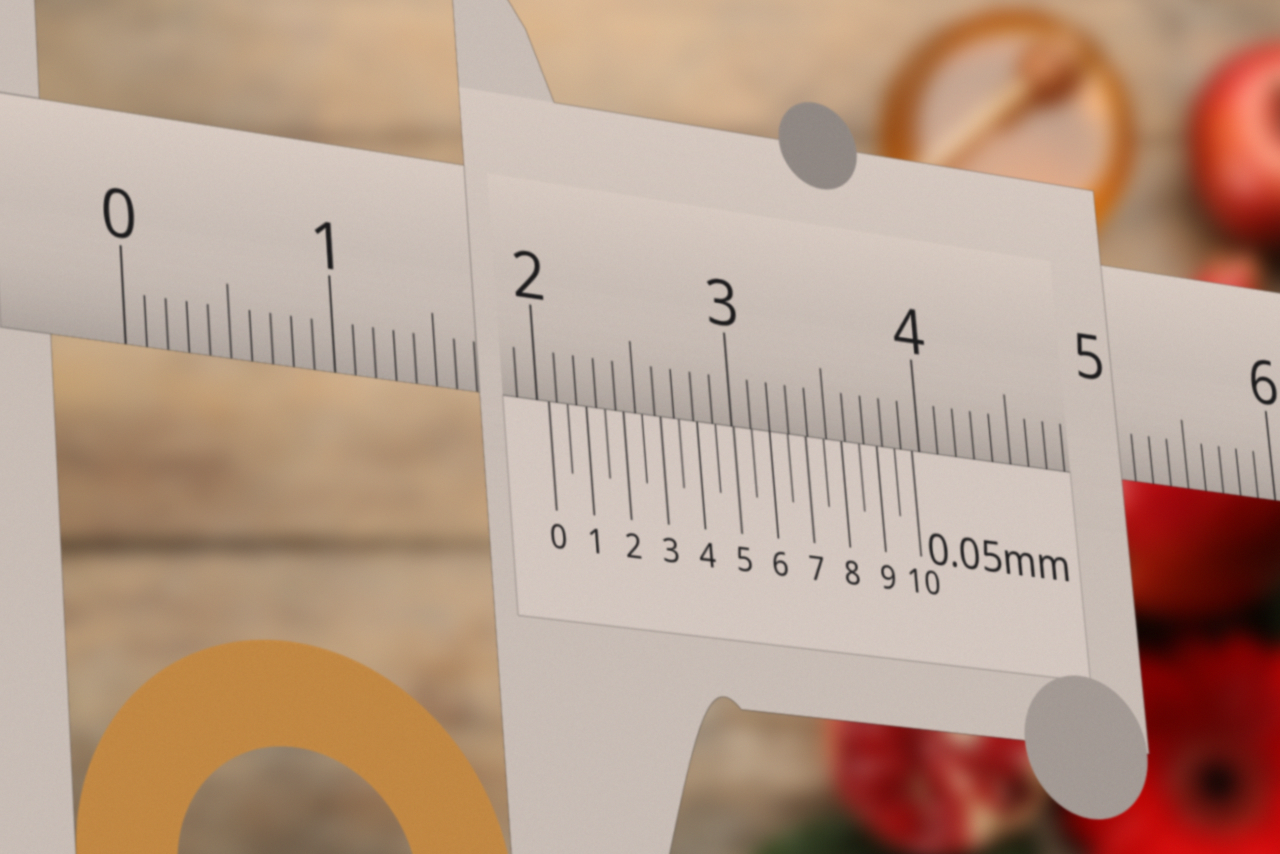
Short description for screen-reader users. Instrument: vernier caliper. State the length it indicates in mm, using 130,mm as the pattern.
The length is 20.6,mm
